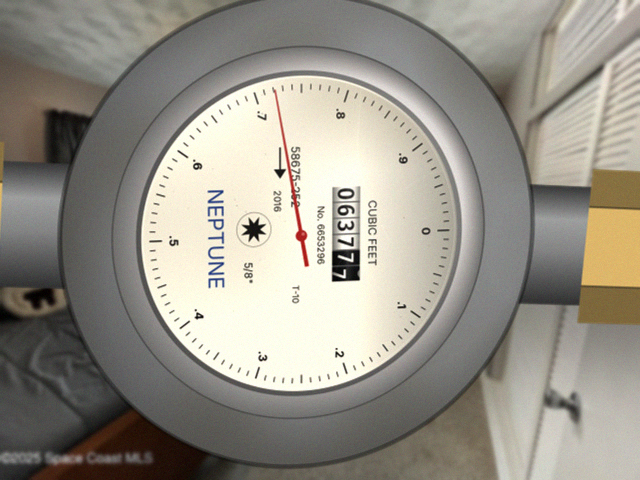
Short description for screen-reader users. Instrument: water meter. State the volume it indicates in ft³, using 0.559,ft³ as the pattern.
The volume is 63776.72,ft³
